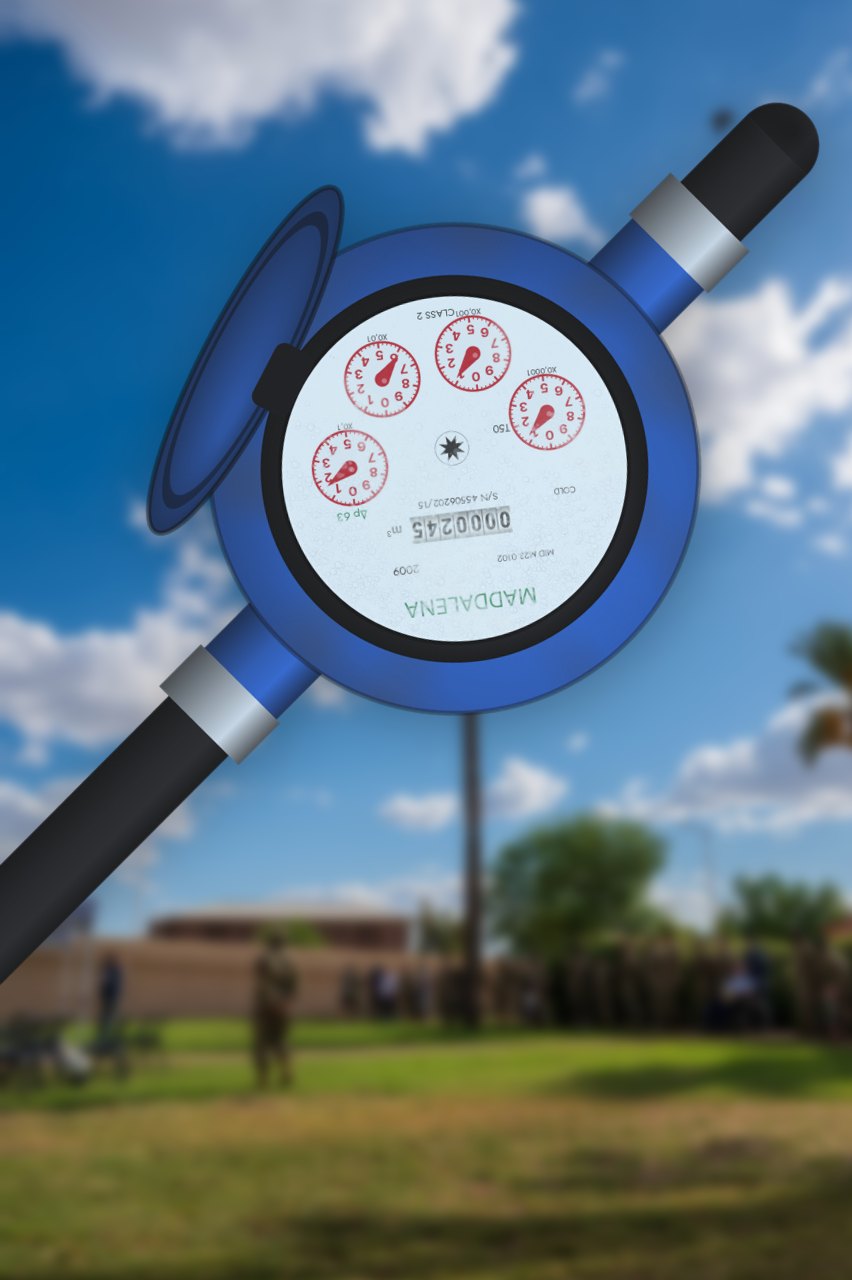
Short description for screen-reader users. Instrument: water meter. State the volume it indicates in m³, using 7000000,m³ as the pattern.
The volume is 245.1611,m³
